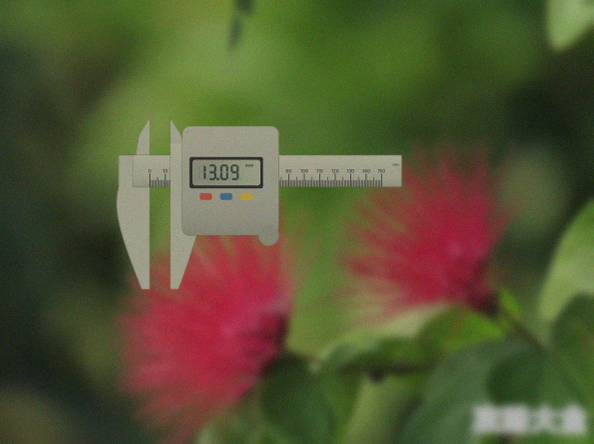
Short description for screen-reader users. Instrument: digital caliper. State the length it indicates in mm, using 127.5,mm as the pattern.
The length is 13.09,mm
